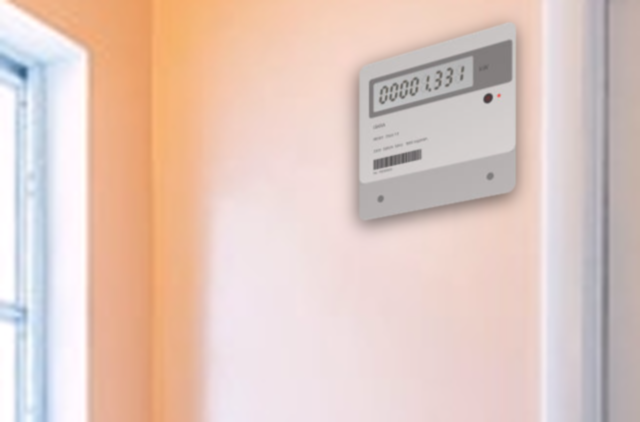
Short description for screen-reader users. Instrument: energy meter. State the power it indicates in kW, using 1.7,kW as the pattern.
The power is 1.331,kW
